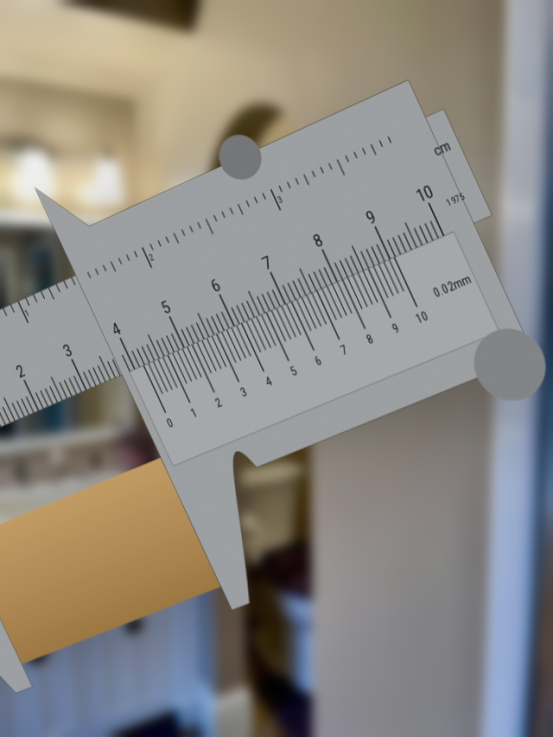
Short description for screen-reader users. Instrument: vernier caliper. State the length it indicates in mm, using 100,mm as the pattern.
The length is 41.8,mm
